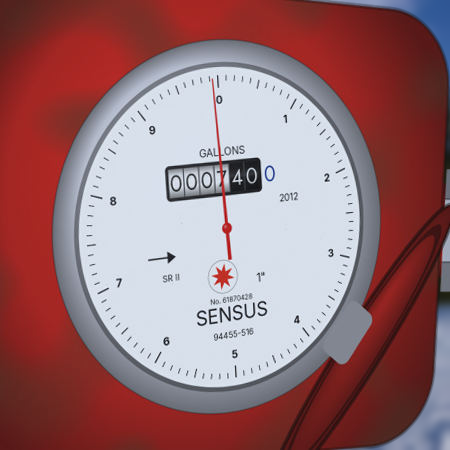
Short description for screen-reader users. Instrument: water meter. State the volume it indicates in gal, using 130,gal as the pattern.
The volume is 7399.9,gal
